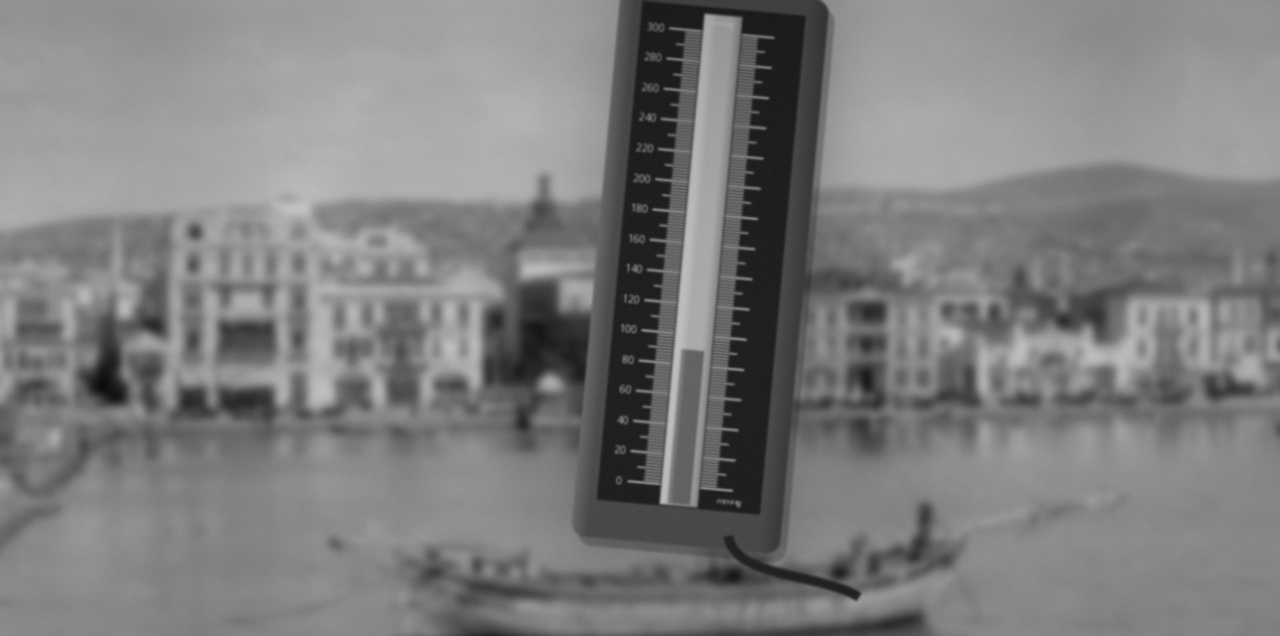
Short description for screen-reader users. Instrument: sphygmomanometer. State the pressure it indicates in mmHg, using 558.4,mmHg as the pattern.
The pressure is 90,mmHg
